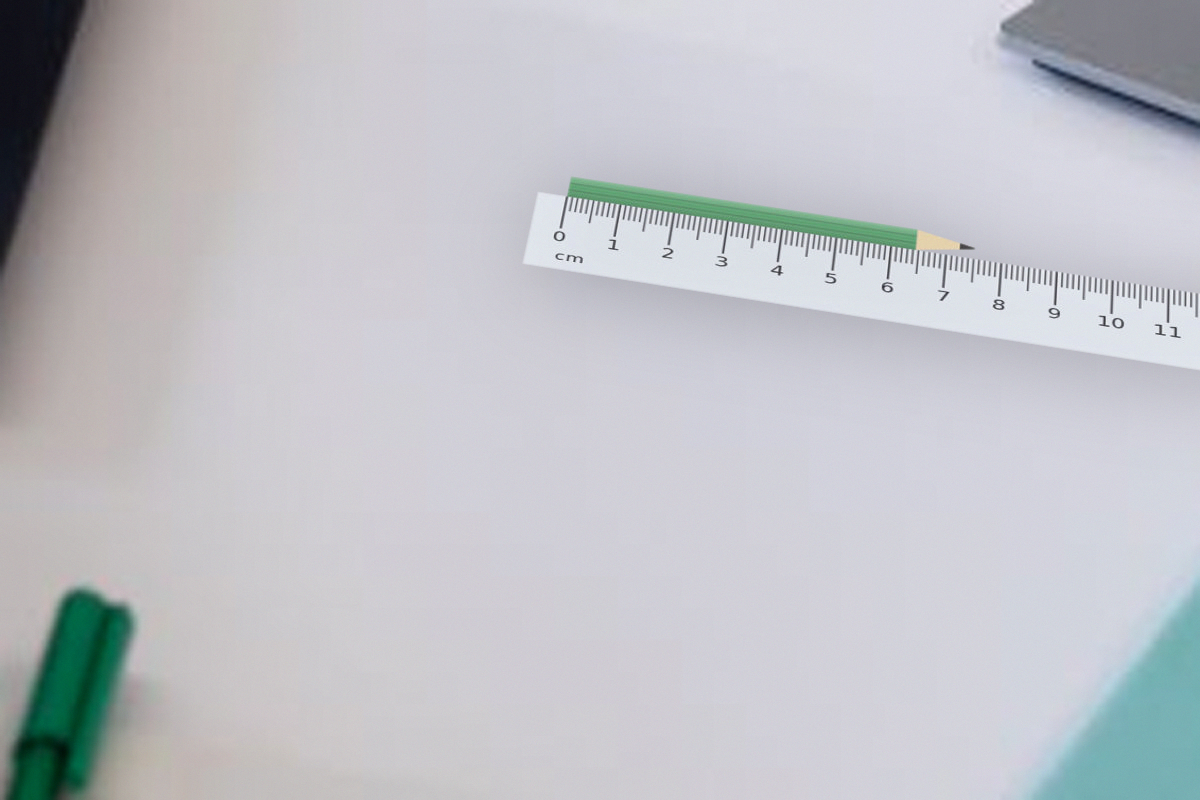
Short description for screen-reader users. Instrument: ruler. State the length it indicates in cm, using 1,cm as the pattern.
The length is 7.5,cm
